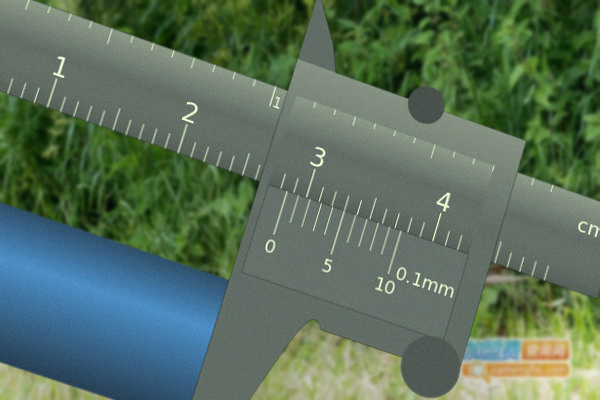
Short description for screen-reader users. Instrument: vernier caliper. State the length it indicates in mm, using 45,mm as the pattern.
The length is 28.5,mm
